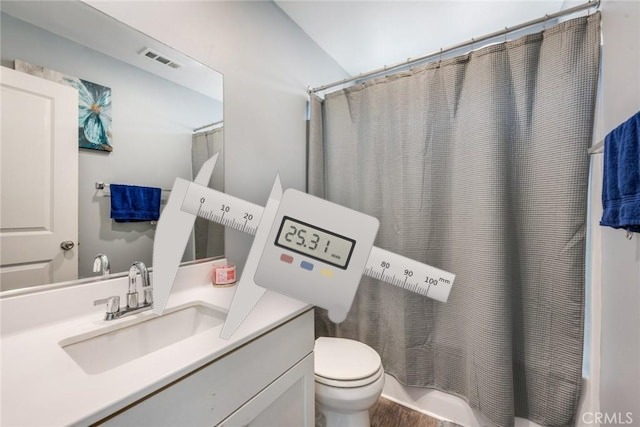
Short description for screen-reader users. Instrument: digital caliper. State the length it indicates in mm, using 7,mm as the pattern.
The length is 25.31,mm
